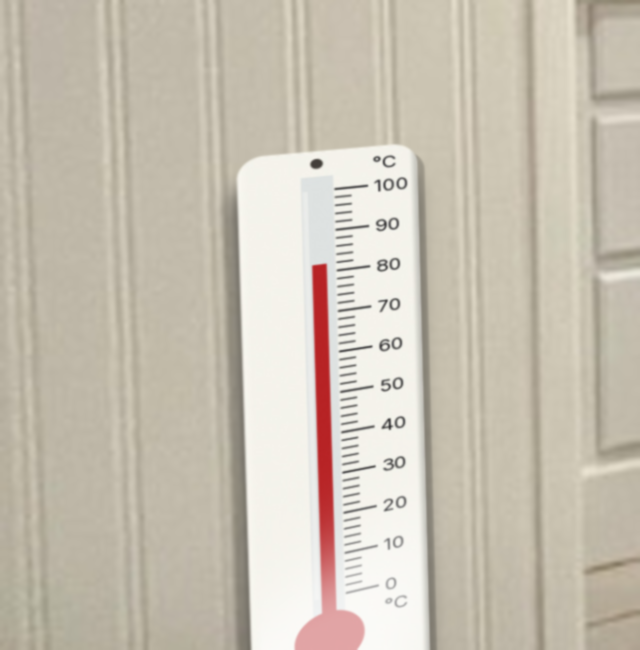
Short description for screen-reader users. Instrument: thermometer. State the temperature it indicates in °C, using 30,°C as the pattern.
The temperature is 82,°C
